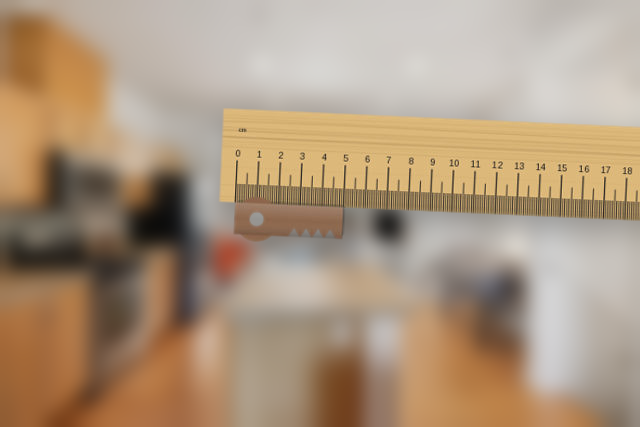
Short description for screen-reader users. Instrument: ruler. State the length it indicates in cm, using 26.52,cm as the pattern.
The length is 5,cm
